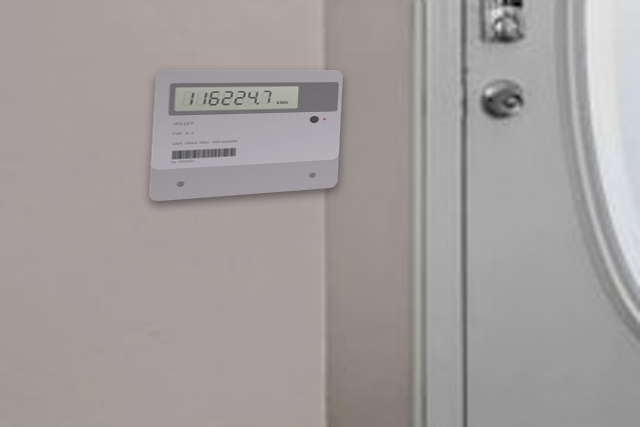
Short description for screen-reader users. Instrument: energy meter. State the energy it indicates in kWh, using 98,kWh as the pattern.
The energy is 116224.7,kWh
